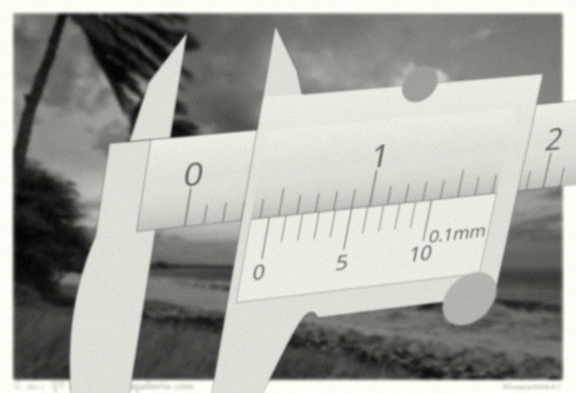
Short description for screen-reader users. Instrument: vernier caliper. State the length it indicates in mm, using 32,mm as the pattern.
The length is 4.5,mm
